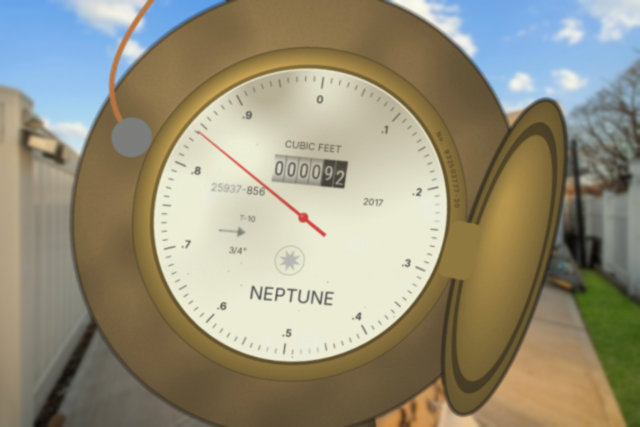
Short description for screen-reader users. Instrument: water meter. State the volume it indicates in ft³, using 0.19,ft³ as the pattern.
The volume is 91.84,ft³
